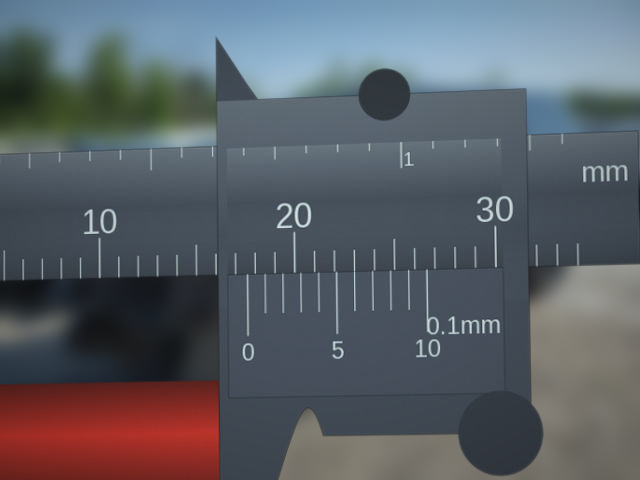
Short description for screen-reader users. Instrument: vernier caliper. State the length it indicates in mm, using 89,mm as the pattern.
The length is 17.6,mm
